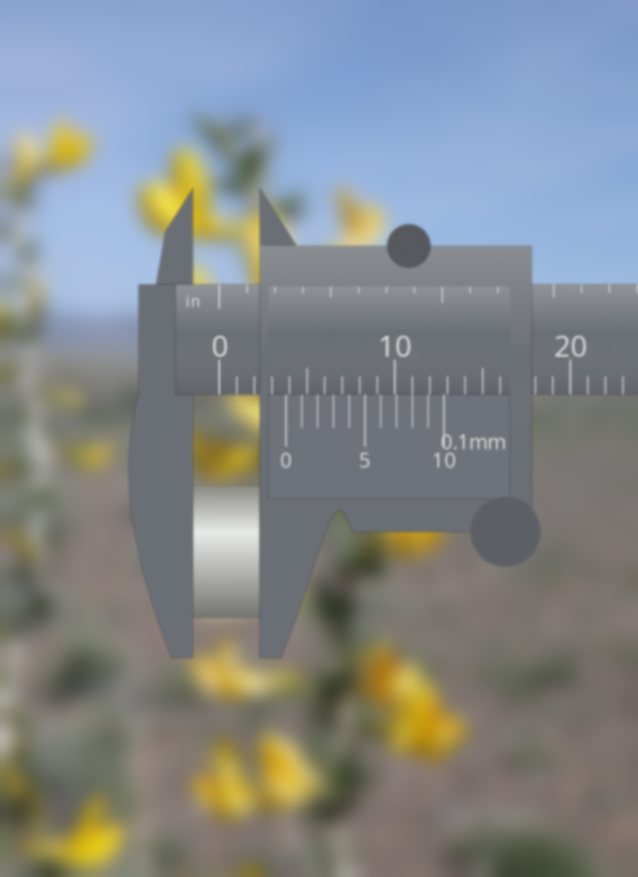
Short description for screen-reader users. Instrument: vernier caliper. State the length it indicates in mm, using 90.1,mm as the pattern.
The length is 3.8,mm
